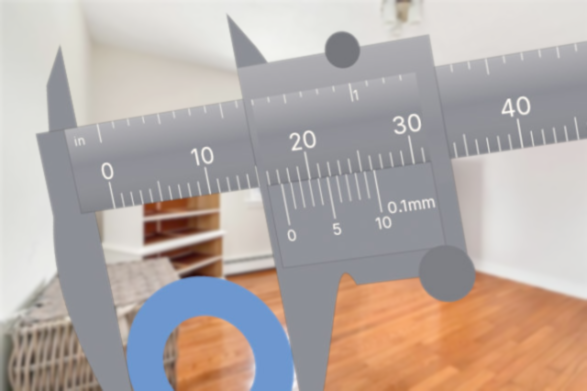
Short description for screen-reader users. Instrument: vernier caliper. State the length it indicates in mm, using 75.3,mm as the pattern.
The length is 17.2,mm
